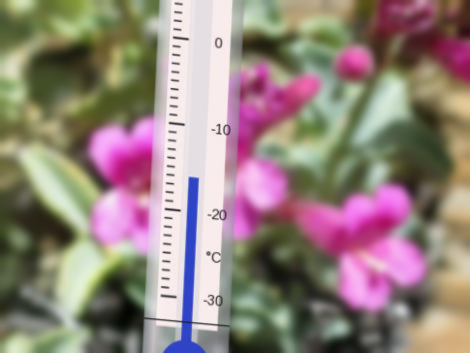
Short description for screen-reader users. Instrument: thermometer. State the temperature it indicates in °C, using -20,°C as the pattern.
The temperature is -16,°C
